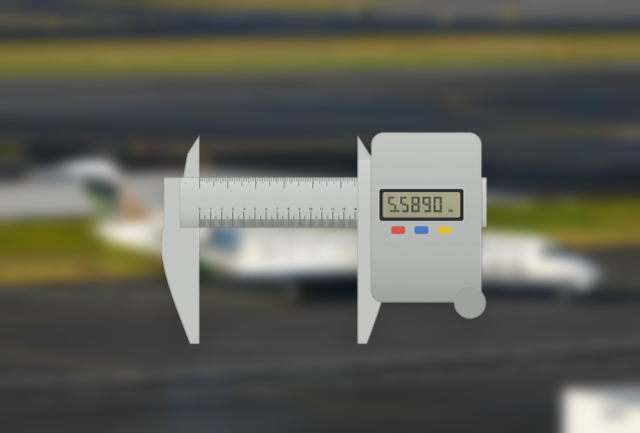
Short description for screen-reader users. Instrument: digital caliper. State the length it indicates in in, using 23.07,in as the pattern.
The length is 5.5890,in
